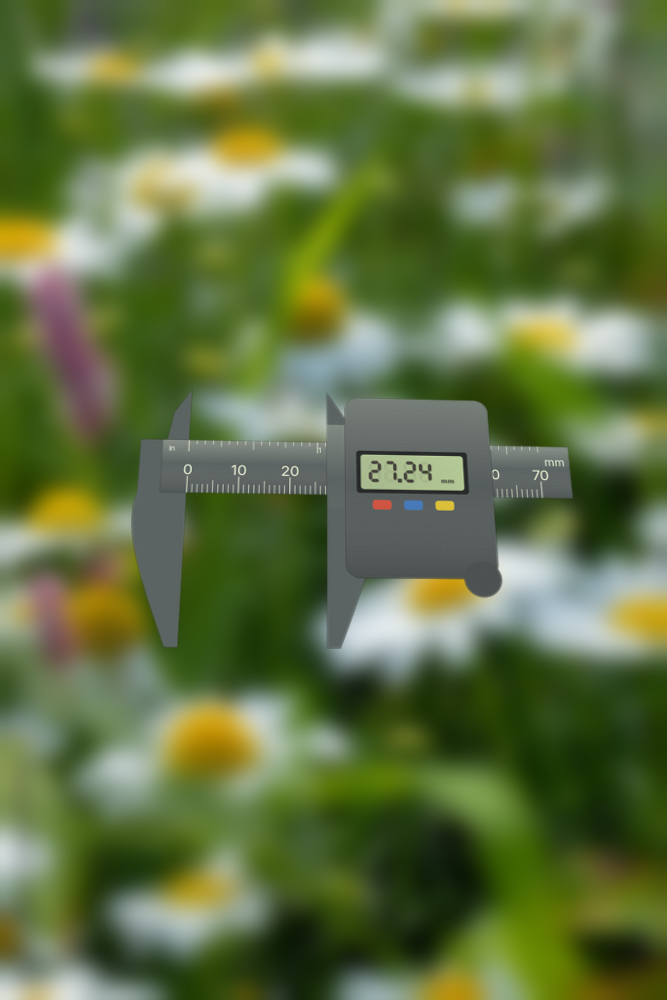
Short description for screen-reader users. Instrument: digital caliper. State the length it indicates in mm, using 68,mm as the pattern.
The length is 27.24,mm
